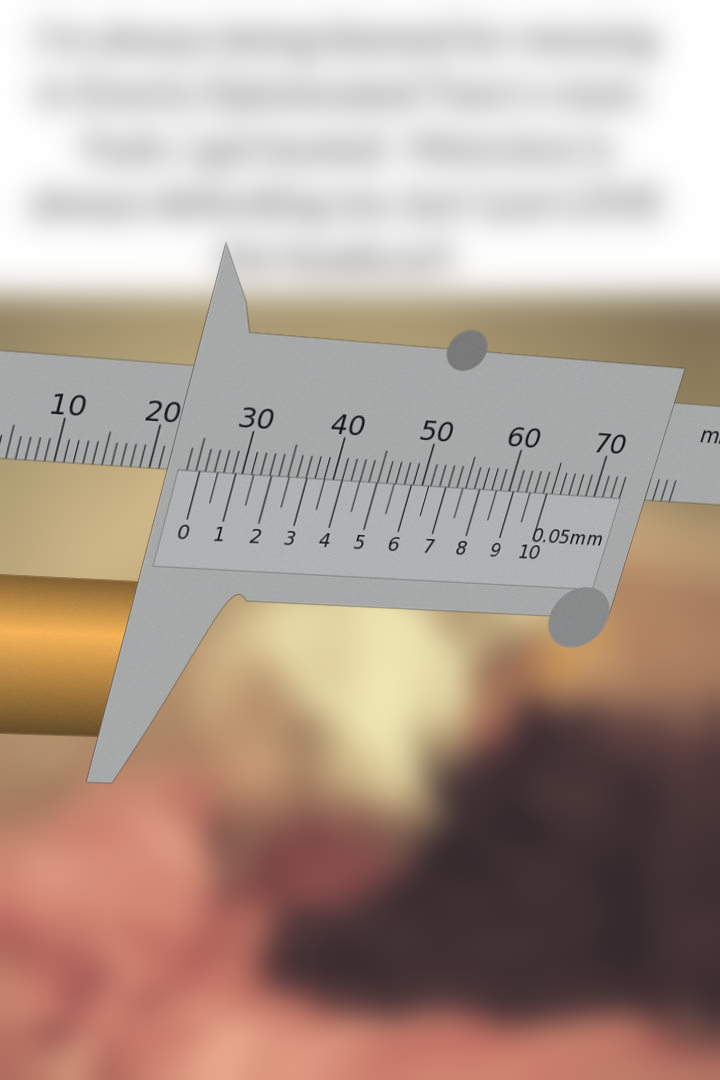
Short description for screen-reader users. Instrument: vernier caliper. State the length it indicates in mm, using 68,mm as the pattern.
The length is 25.4,mm
